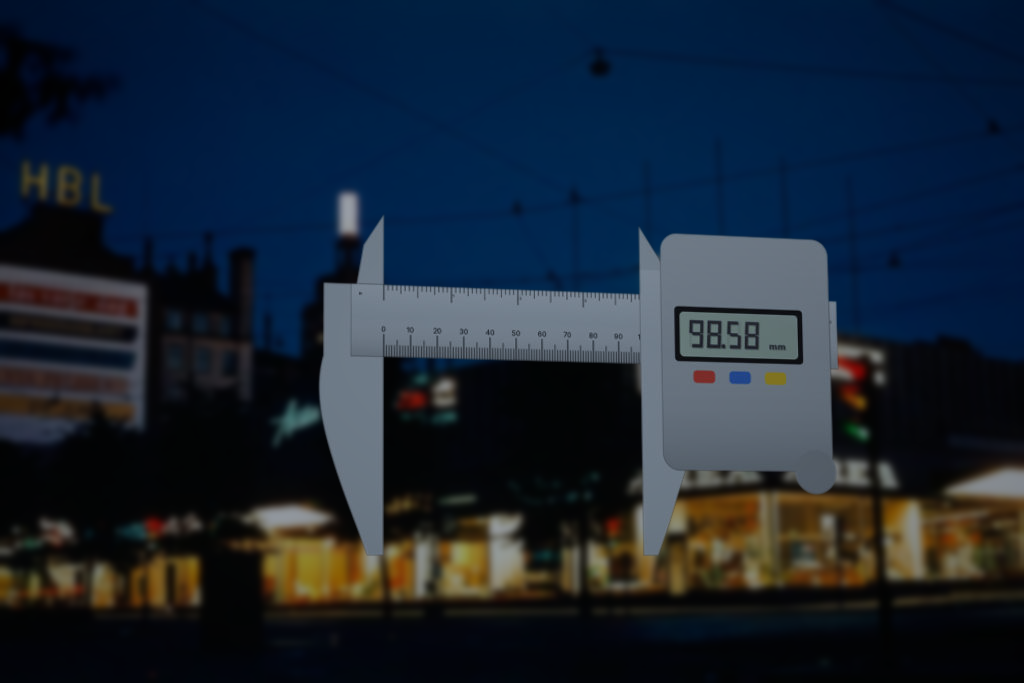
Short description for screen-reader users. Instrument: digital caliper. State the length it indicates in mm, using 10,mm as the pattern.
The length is 98.58,mm
